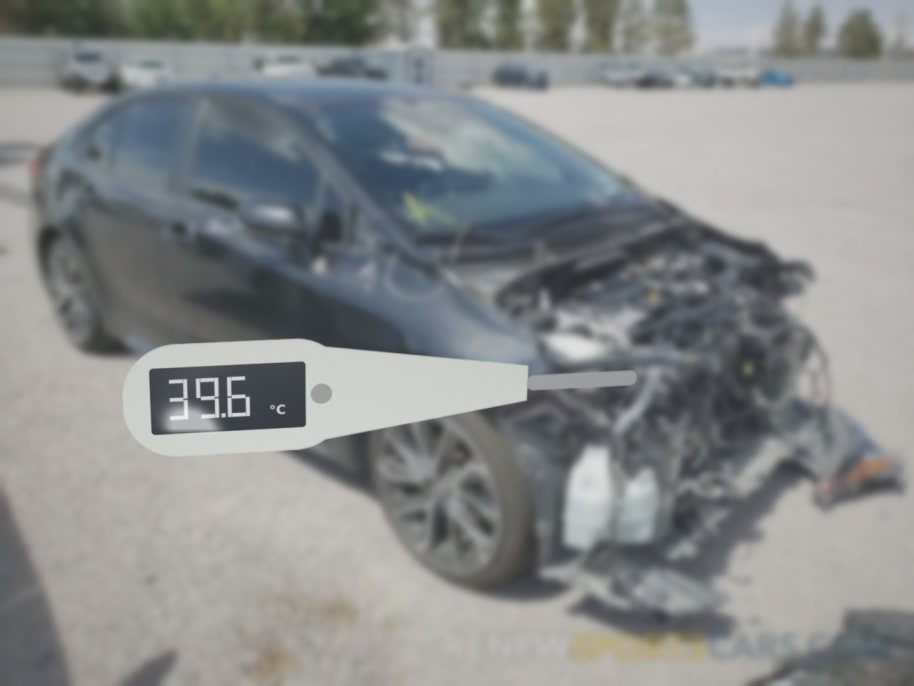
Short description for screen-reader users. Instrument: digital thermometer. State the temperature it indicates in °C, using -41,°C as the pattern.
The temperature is 39.6,°C
